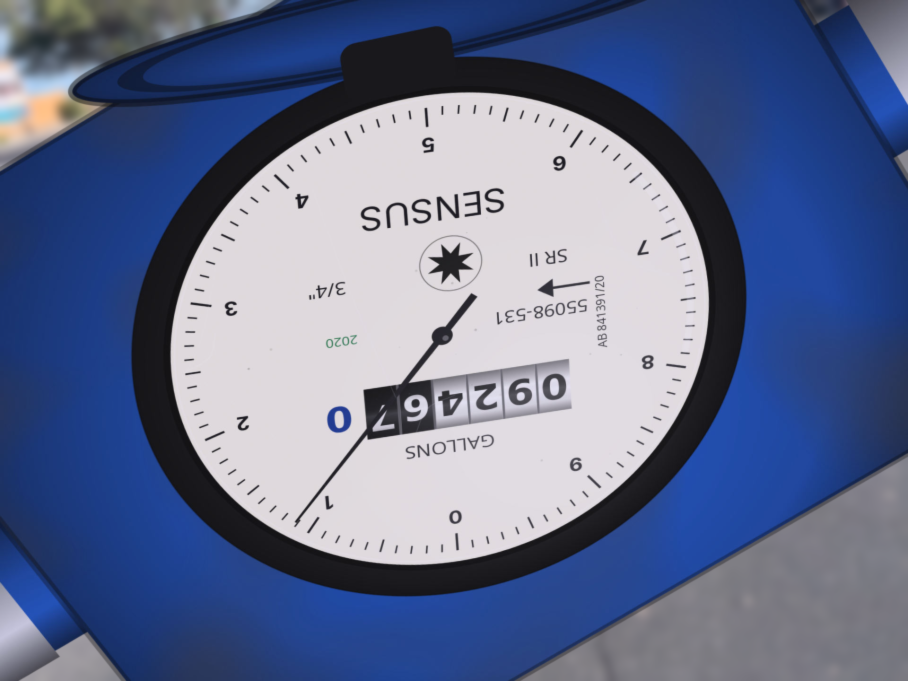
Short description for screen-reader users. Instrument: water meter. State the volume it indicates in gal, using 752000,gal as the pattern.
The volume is 924671.1,gal
